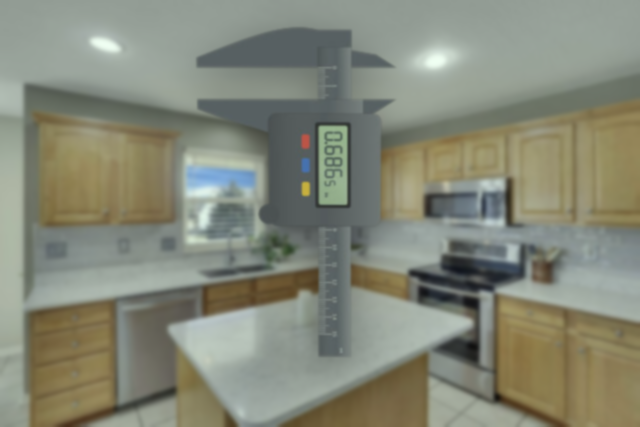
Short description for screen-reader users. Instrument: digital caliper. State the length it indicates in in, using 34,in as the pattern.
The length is 0.6865,in
